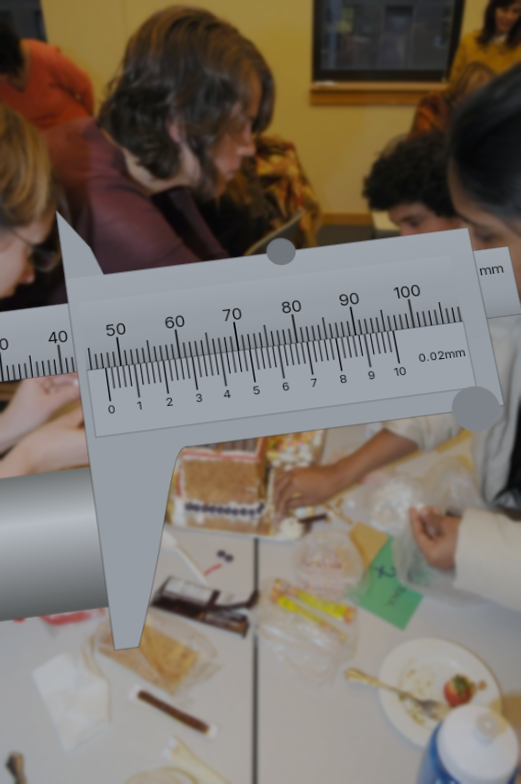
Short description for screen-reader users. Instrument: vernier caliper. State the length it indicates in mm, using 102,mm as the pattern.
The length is 47.4,mm
